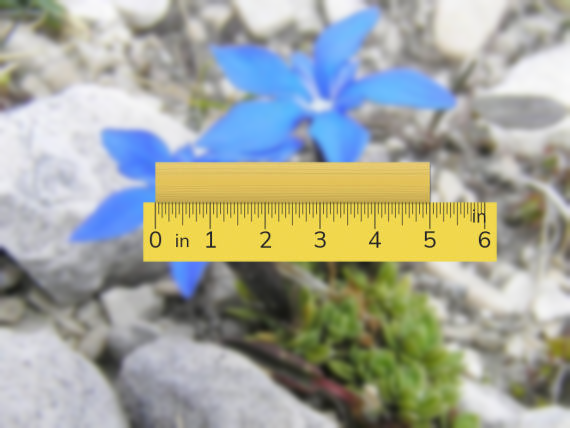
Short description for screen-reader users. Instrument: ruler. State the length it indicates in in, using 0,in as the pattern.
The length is 5,in
